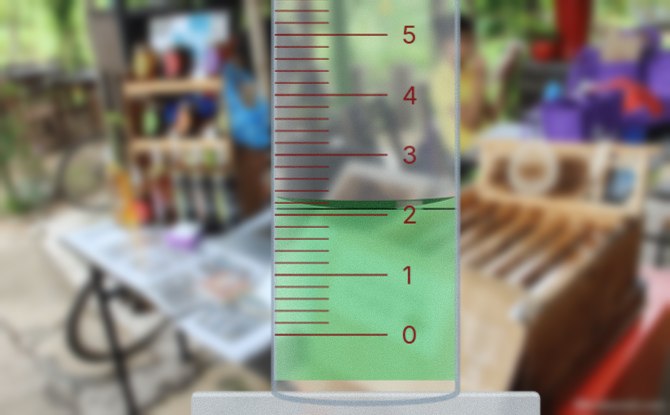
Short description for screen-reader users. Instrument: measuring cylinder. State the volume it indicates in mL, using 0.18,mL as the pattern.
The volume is 2.1,mL
